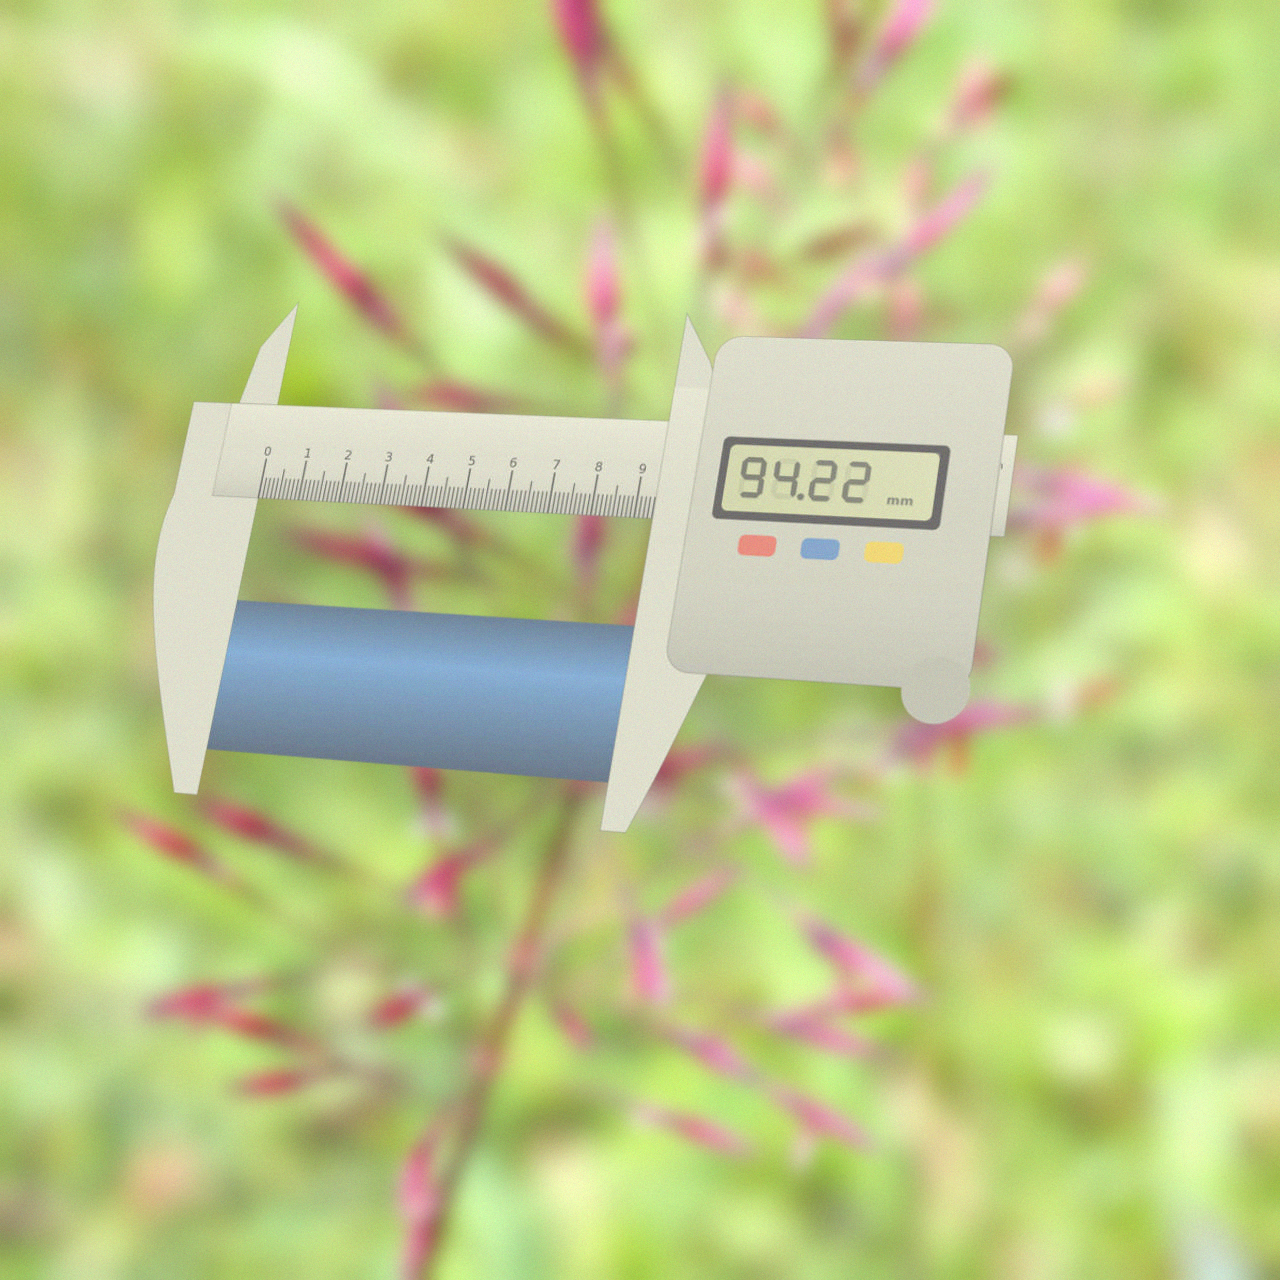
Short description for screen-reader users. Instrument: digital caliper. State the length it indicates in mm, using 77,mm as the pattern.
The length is 94.22,mm
